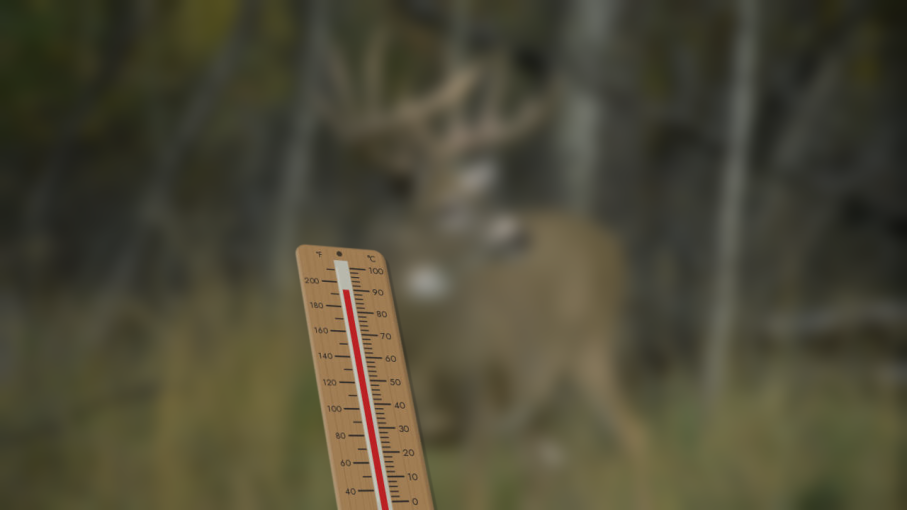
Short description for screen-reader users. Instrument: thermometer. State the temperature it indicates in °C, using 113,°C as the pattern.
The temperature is 90,°C
